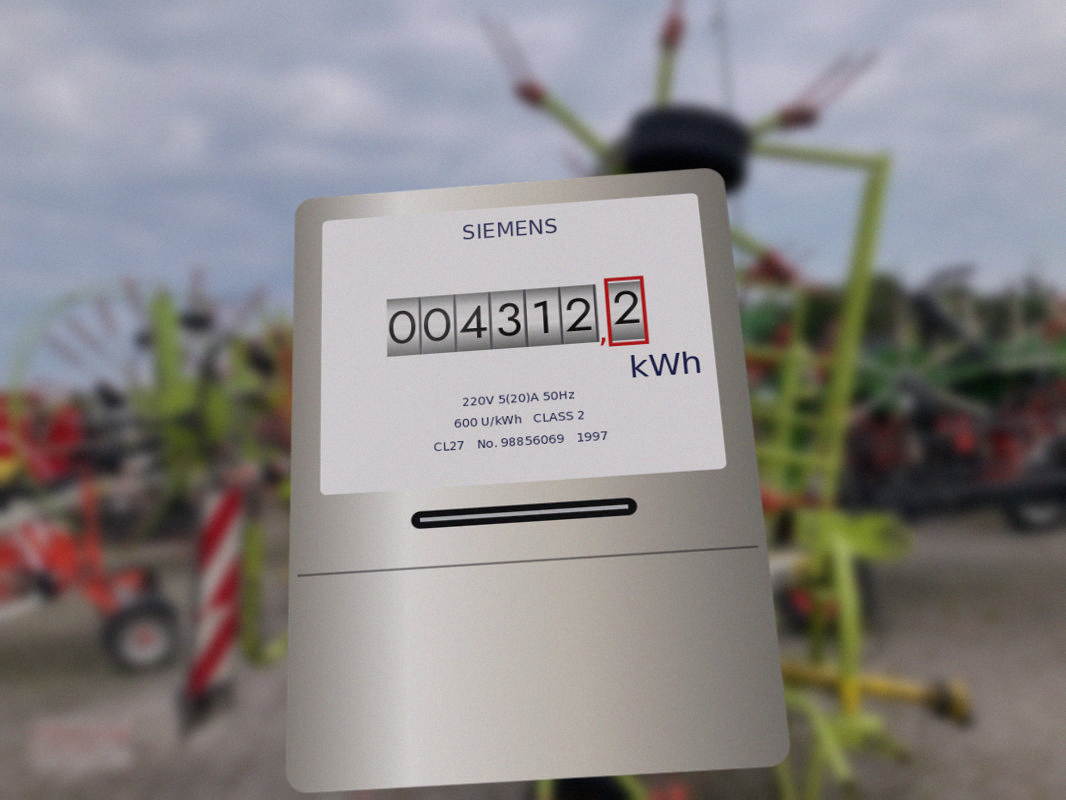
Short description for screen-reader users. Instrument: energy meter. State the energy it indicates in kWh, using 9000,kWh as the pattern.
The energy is 4312.2,kWh
